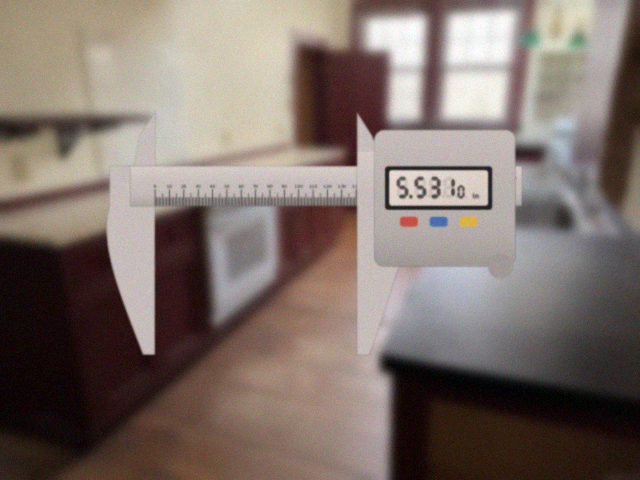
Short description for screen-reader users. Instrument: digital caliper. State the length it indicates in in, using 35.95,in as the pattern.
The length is 5.5310,in
